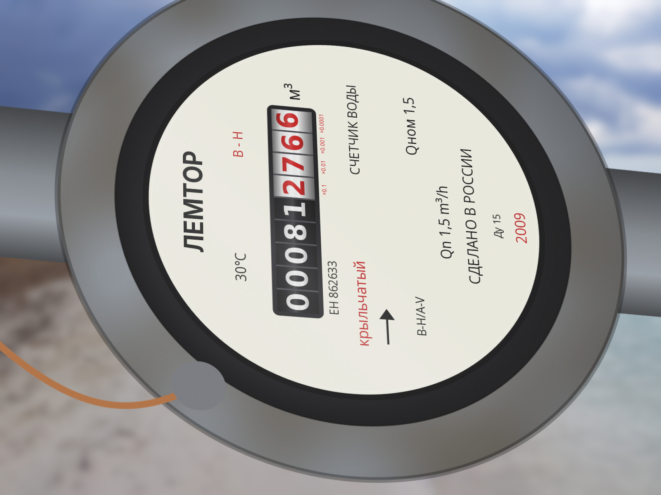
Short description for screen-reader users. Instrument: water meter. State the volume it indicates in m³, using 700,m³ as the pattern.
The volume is 81.2766,m³
